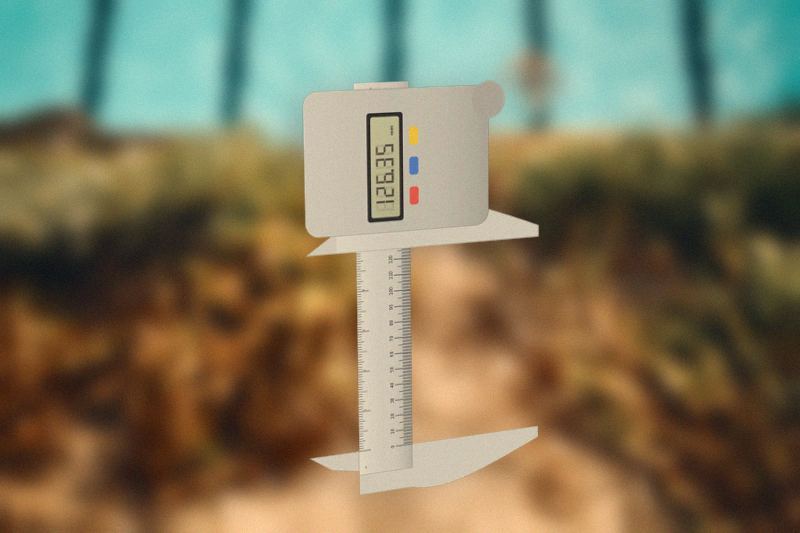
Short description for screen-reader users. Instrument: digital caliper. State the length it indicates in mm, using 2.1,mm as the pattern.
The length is 126.35,mm
